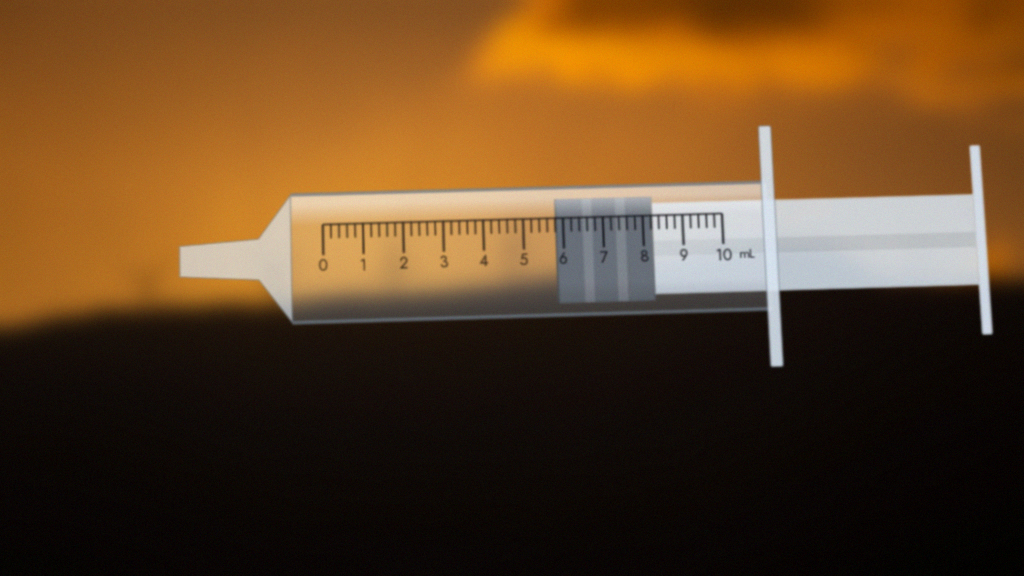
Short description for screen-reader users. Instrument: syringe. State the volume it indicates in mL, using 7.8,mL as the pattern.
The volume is 5.8,mL
